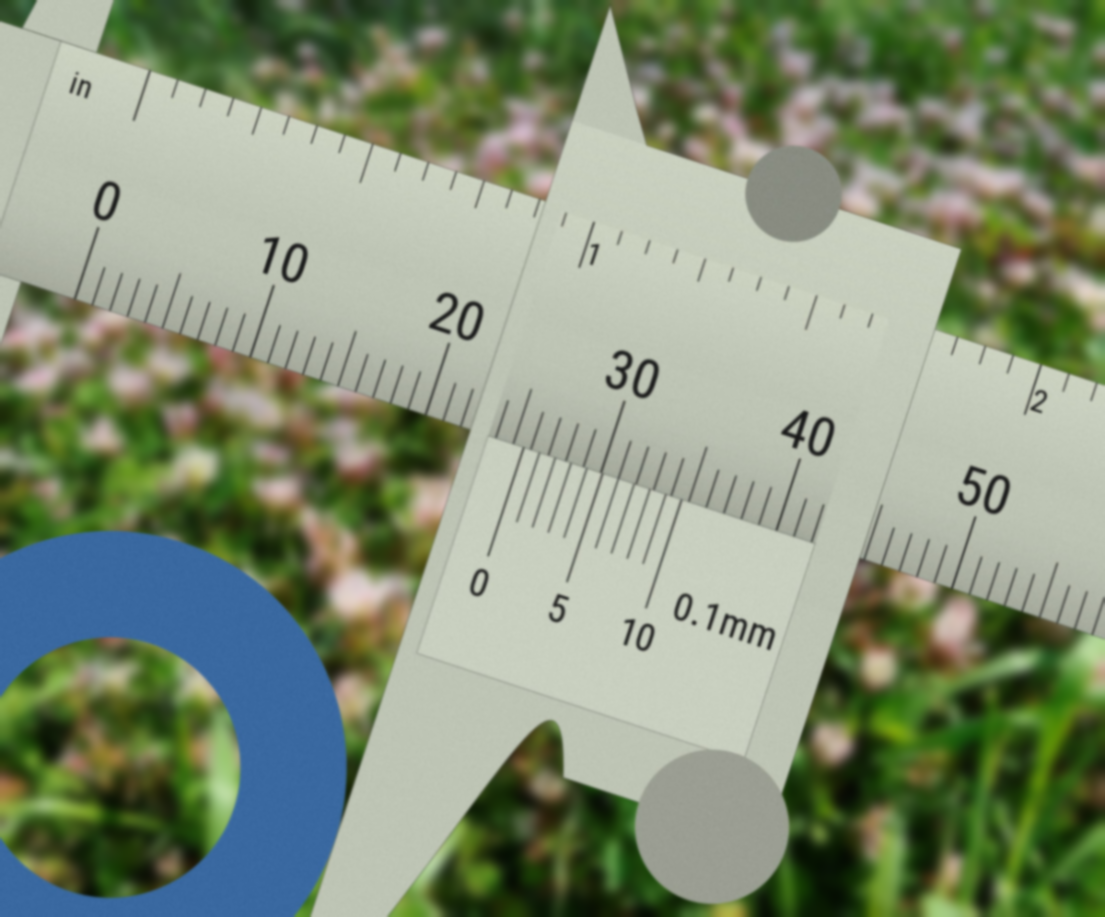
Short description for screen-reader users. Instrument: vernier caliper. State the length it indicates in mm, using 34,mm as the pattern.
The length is 25.6,mm
